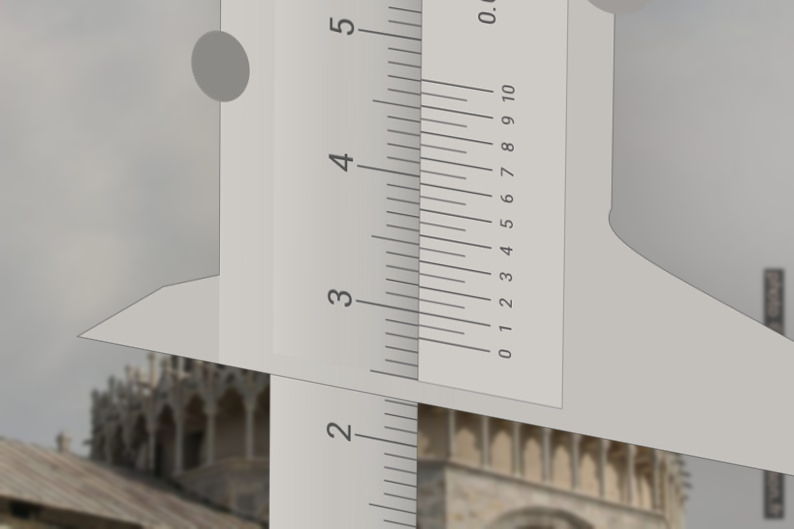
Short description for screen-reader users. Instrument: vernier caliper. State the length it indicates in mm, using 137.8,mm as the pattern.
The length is 28.1,mm
